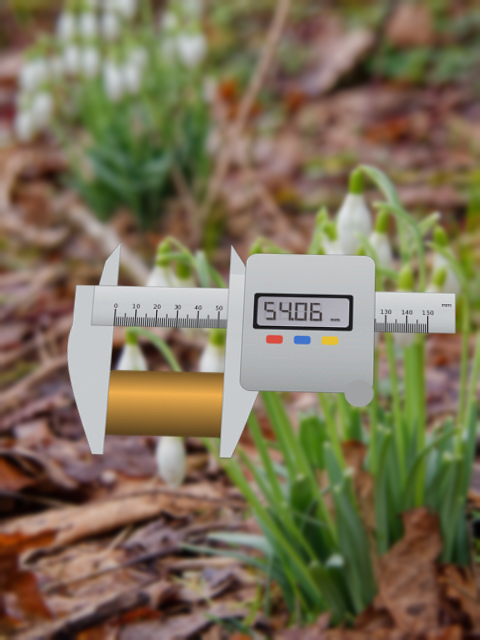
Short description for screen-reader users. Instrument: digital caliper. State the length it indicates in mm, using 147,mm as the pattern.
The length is 54.06,mm
